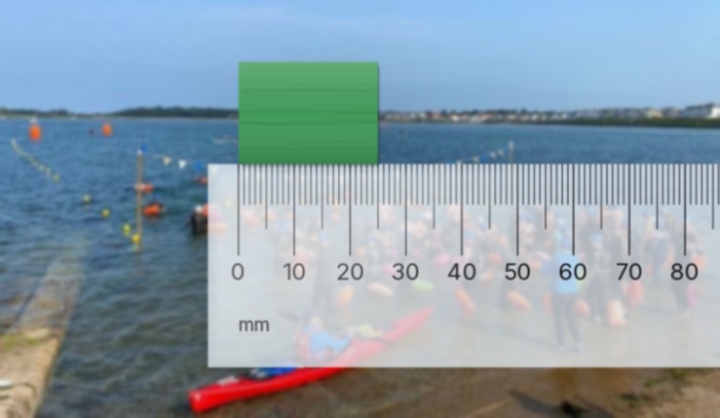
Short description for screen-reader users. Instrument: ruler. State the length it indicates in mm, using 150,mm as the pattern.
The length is 25,mm
